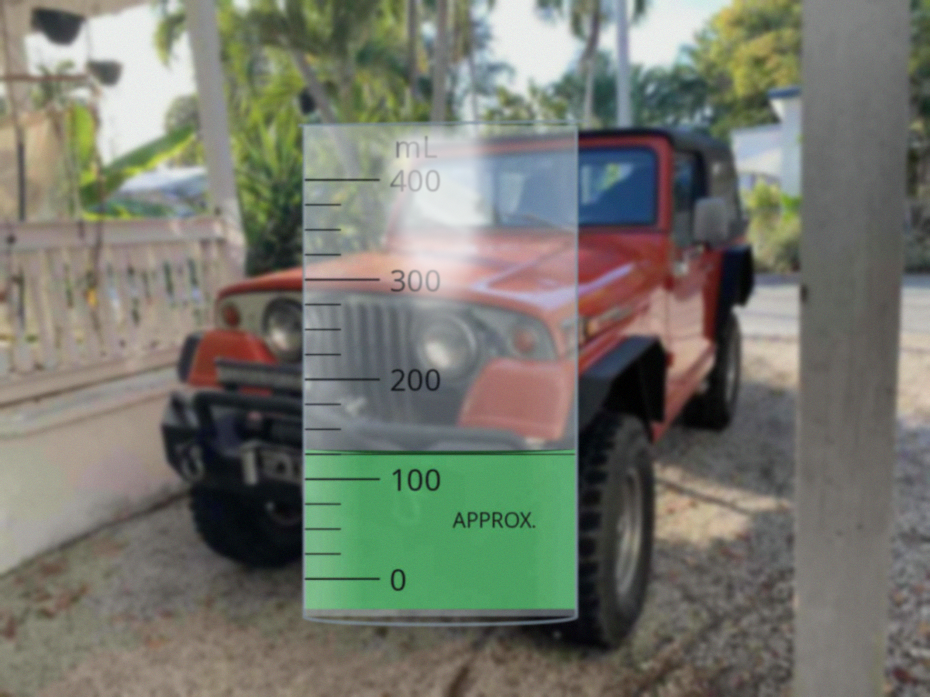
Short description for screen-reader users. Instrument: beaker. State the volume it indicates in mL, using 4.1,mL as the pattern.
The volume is 125,mL
